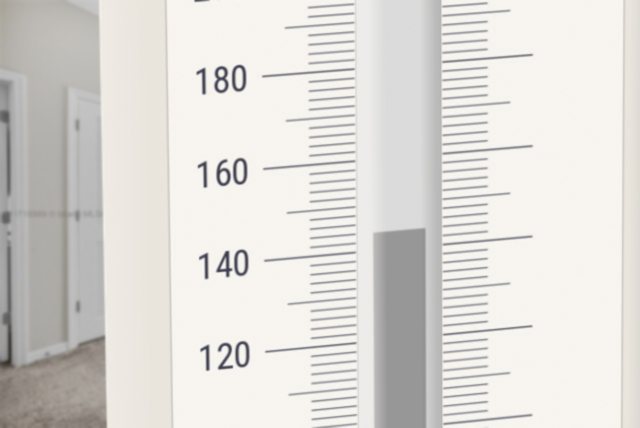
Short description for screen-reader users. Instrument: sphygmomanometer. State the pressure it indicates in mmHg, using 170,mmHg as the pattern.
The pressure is 144,mmHg
